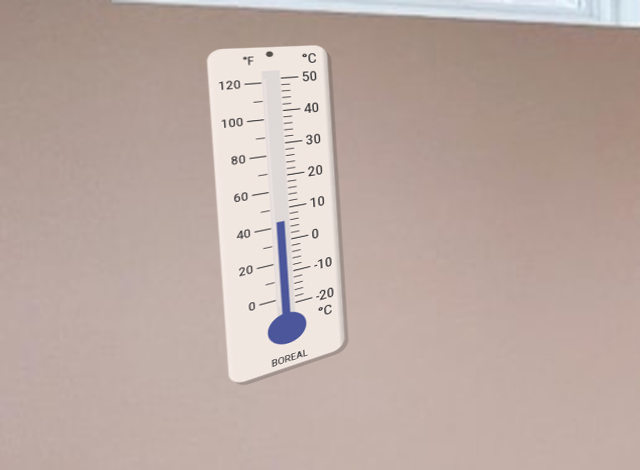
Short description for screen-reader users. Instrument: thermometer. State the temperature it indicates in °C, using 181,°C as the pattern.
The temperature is 6,°C
